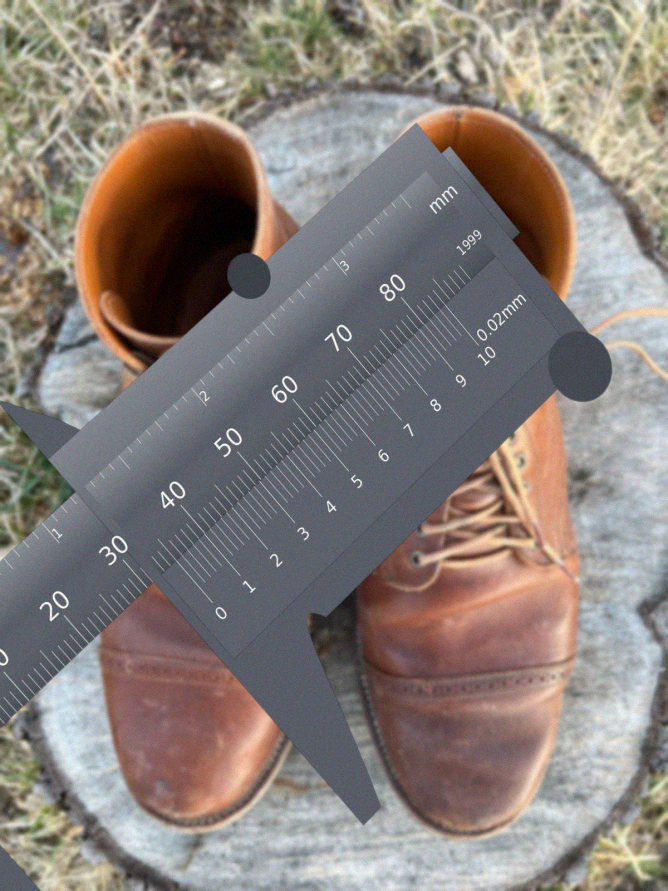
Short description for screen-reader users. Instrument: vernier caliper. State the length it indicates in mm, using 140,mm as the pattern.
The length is 35.0,mm
